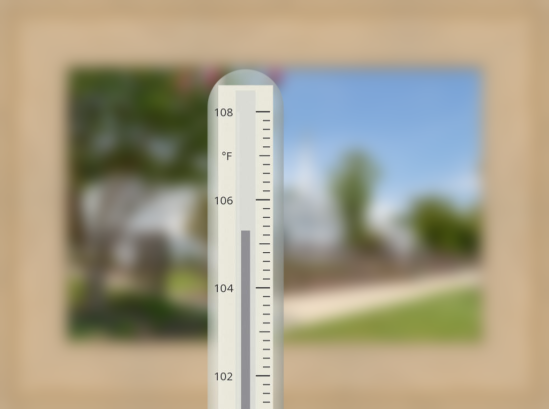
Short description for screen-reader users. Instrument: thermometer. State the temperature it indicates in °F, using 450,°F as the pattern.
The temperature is 105.3,°F
